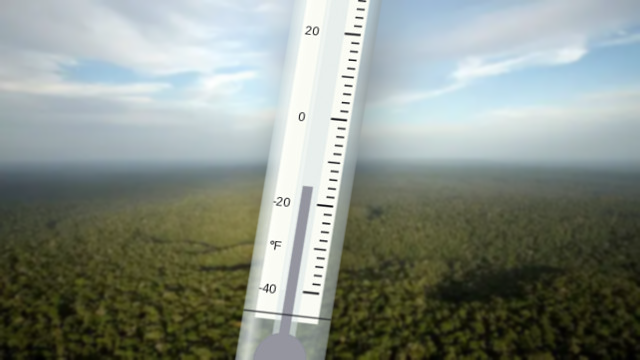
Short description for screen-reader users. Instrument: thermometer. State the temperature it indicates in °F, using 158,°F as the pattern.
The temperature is -16,°F
